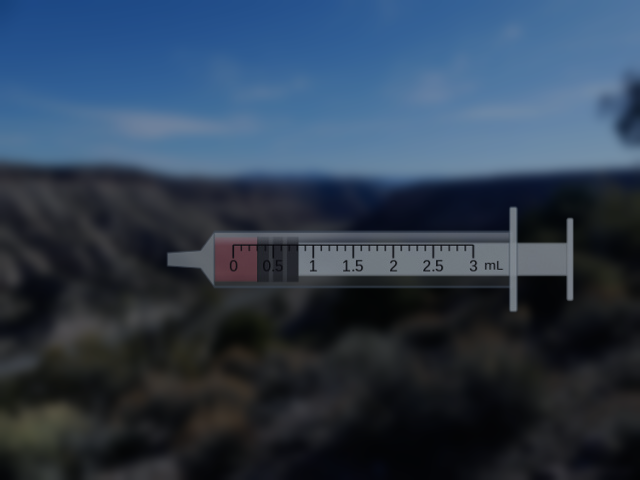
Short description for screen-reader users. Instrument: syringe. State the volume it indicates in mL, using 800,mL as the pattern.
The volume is 0.3,mL
